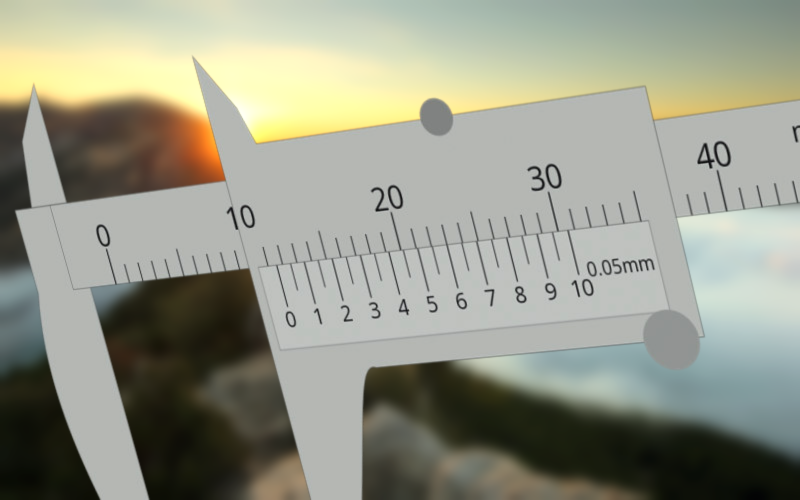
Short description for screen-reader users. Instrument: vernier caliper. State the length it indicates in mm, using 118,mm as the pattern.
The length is 11.6,mm
